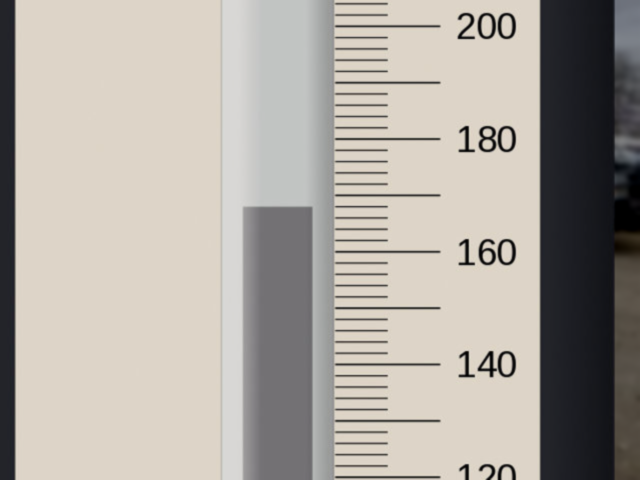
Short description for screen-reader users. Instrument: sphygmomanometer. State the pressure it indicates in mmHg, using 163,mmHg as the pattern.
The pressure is 168,mmHg
